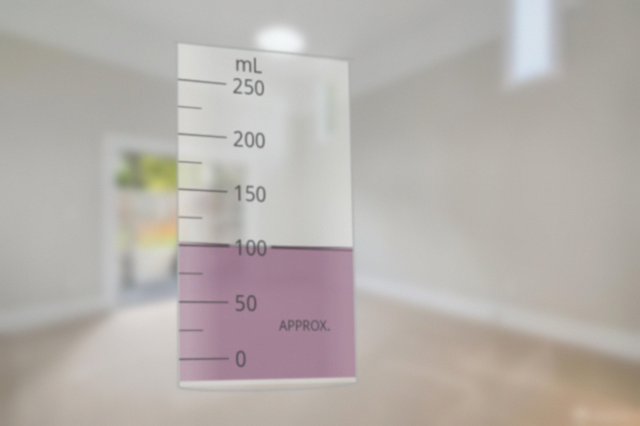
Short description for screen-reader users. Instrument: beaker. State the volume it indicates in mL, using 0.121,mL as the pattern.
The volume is 100,mL
